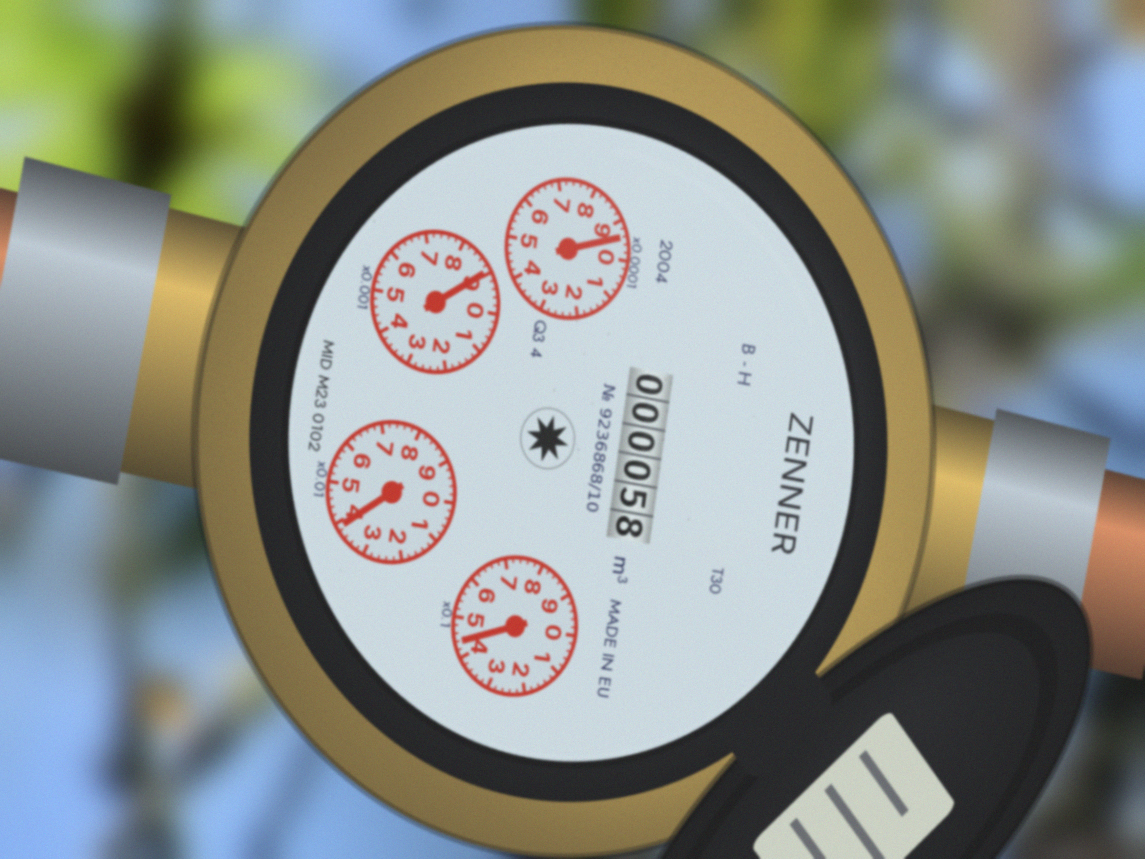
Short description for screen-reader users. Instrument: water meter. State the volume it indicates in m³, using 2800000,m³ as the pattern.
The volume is 58.4389,m³
